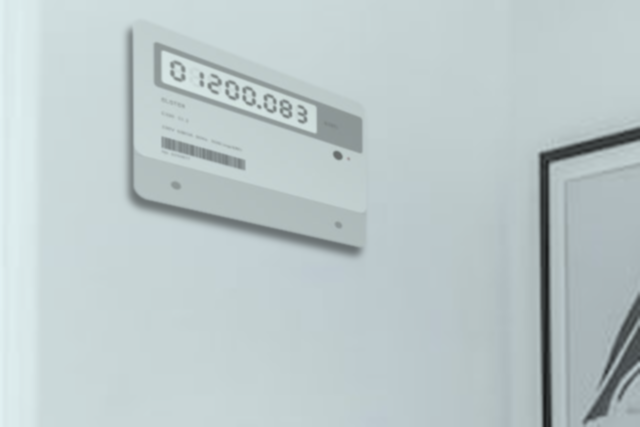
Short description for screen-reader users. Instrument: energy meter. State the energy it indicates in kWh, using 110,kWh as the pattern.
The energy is 1200.083,kWh
